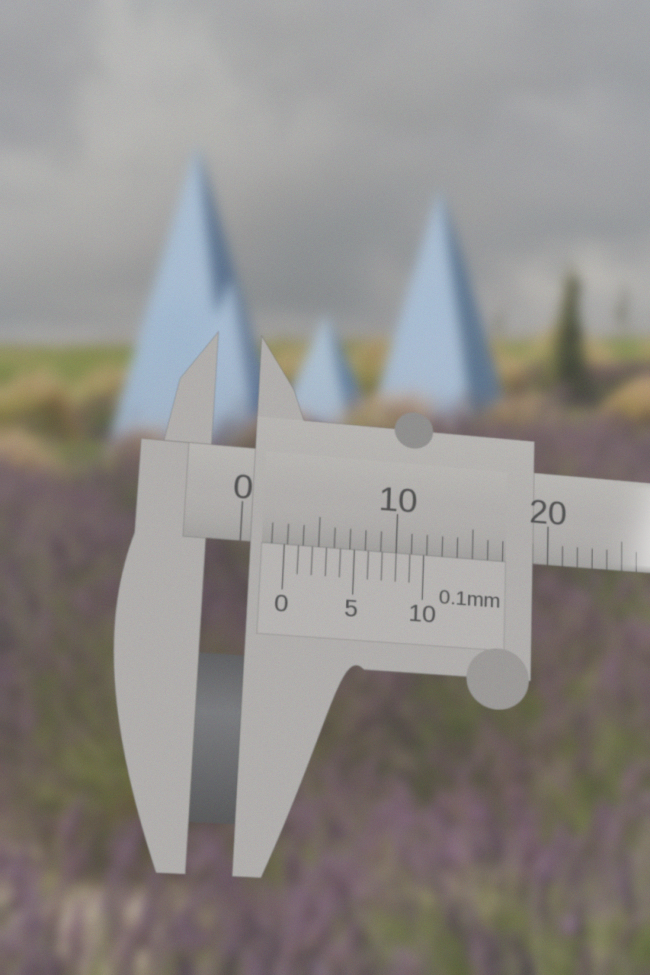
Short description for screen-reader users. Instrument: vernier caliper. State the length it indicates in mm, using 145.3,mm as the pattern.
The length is 2.8,mm
